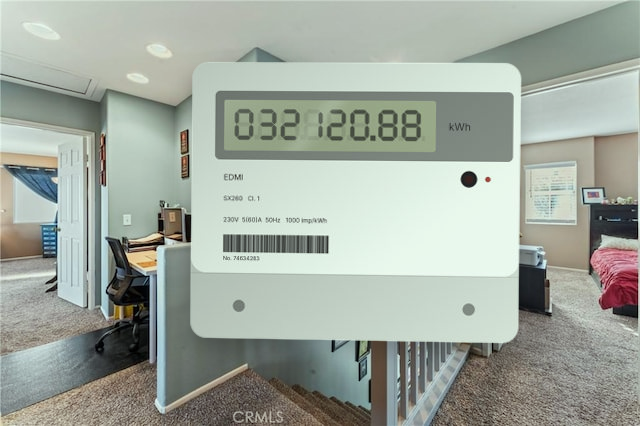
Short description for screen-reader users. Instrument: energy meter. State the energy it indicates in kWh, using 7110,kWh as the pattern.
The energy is 32120.88,kWh
